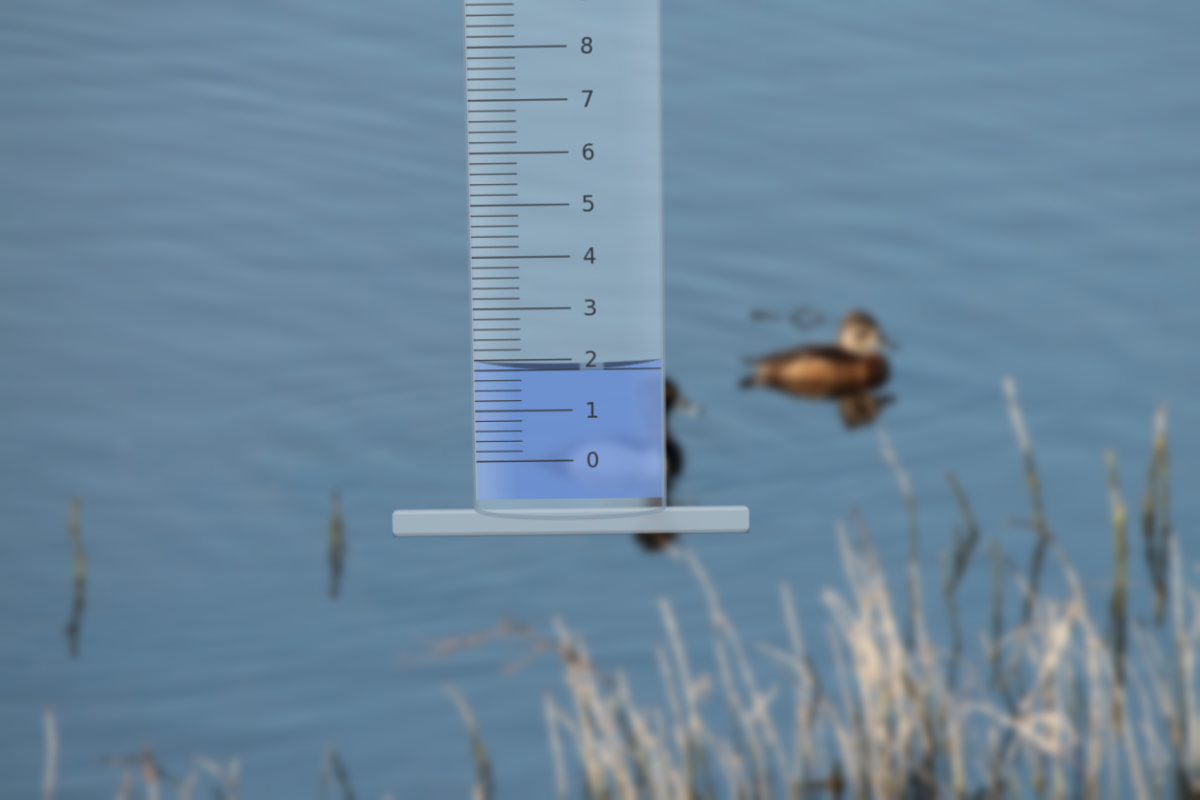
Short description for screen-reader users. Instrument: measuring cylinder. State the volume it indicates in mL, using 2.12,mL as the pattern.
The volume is 1.8,mL
